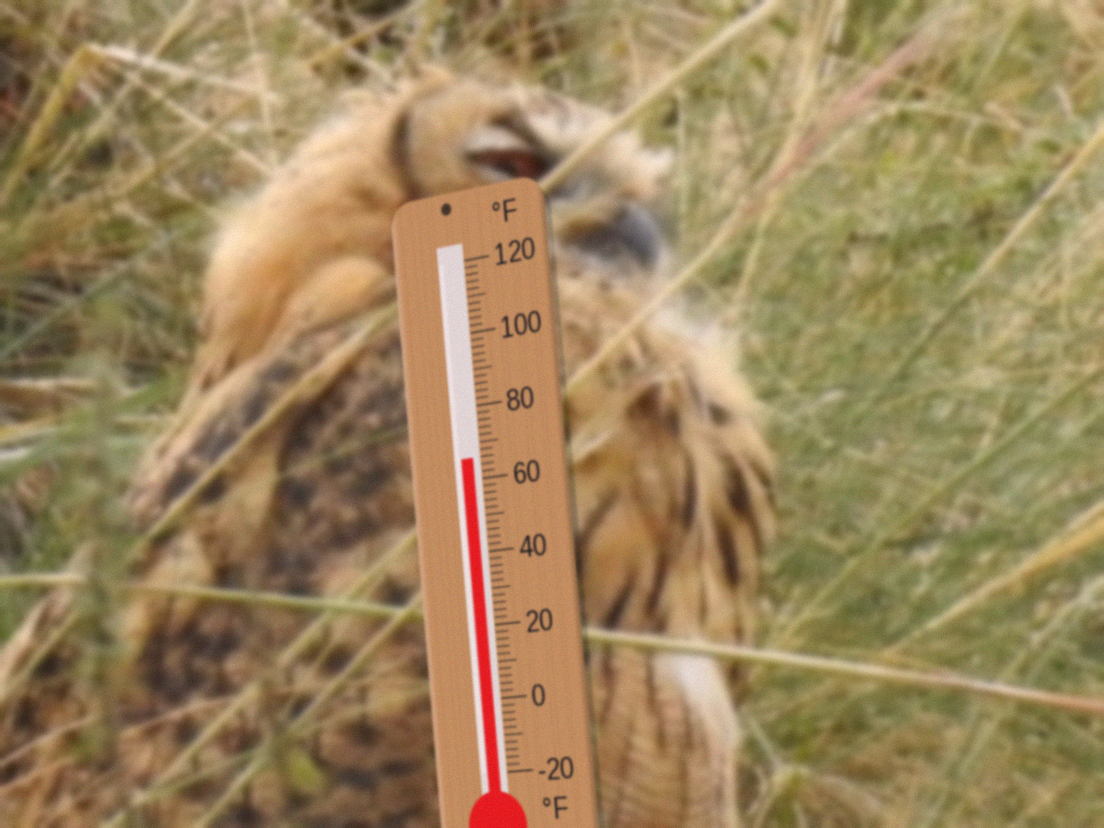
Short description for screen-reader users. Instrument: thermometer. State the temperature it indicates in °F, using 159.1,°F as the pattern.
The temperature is 66,°F
